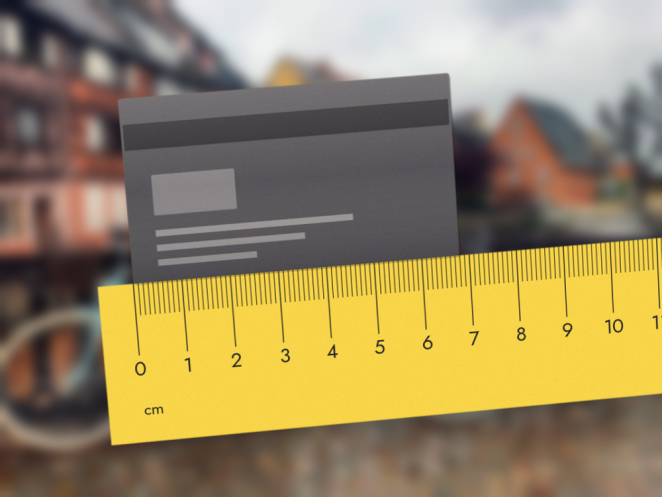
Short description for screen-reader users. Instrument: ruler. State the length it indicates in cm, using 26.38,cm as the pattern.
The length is 6.8,cm
